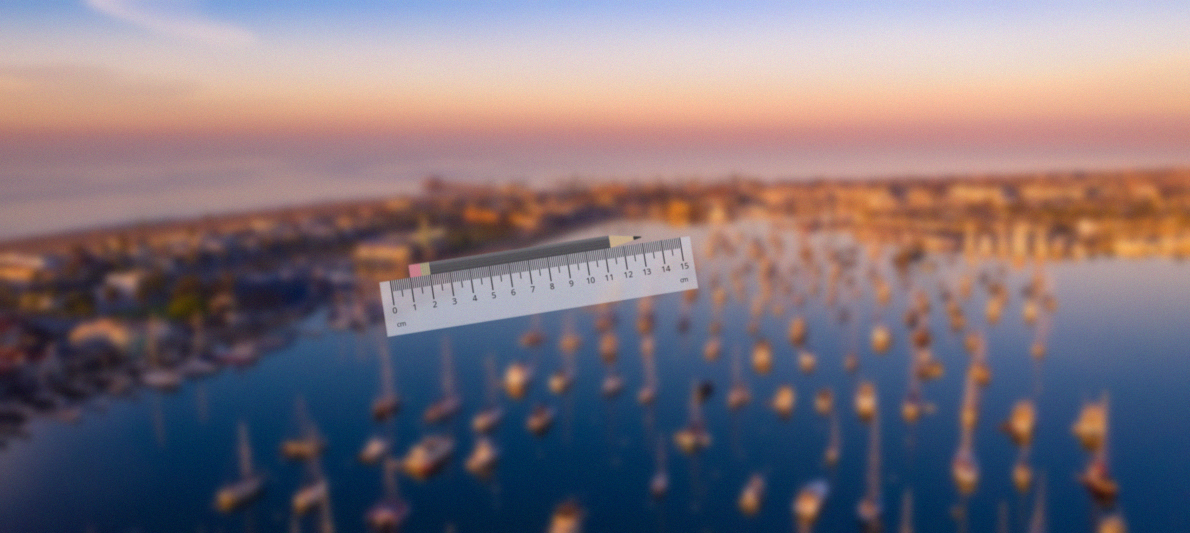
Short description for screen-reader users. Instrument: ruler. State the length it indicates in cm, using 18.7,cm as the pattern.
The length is 12,cm
